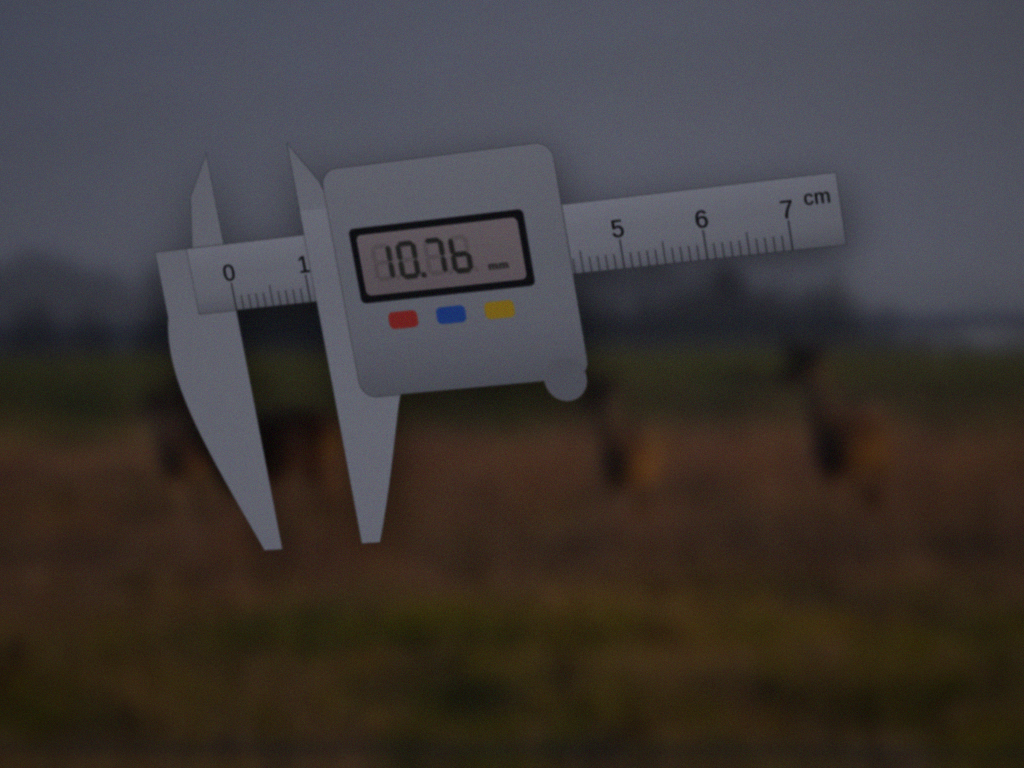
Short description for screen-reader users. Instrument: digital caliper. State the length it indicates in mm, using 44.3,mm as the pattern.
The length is 10.76,mm
